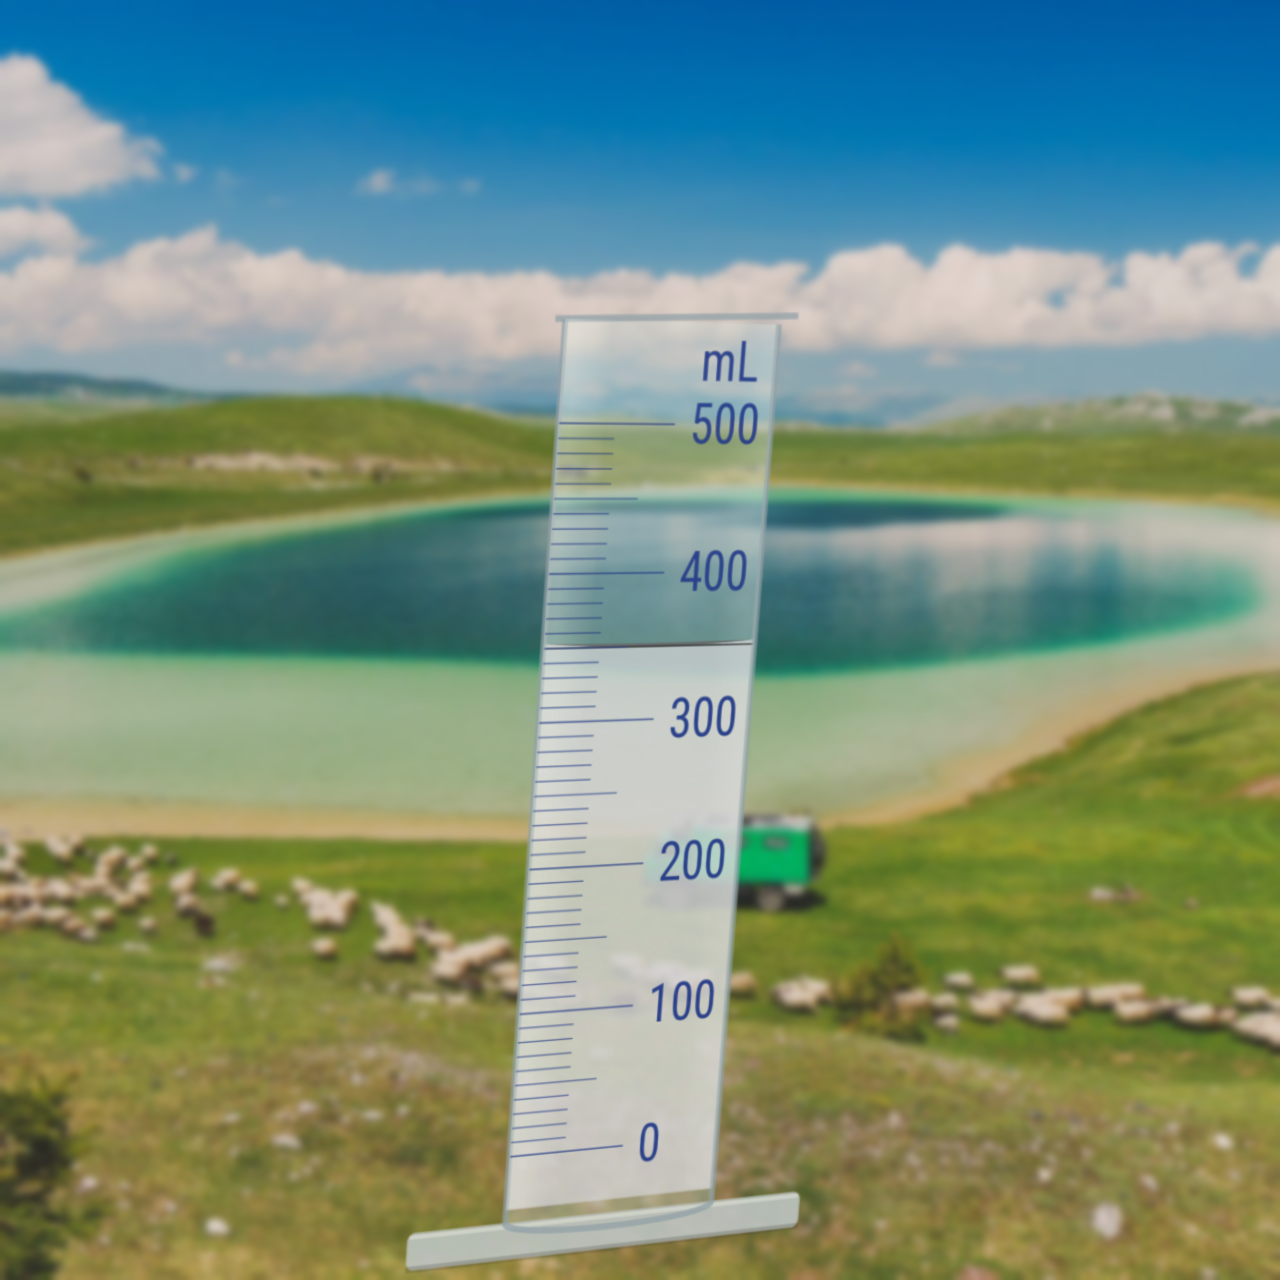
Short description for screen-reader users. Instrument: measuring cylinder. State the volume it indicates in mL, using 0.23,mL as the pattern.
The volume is 350,mL
